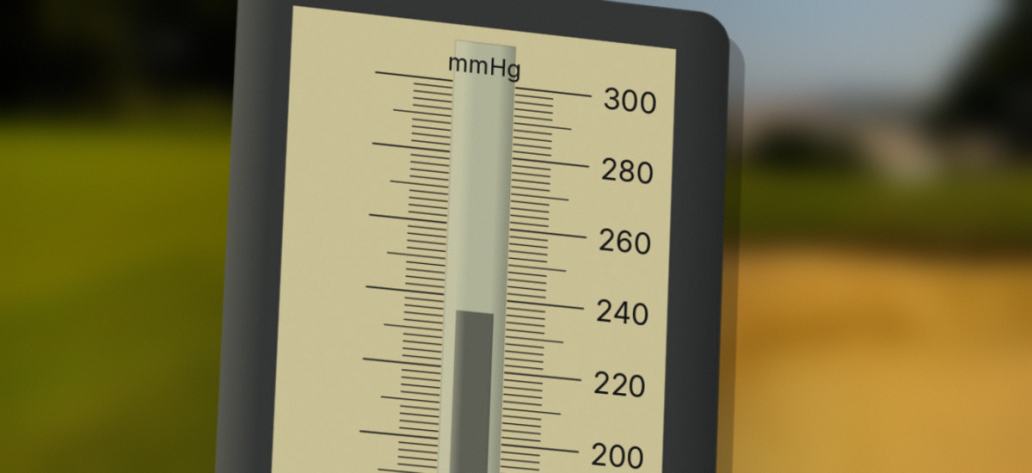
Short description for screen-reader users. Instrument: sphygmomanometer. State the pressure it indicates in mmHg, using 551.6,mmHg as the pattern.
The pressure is 236,mmHg
